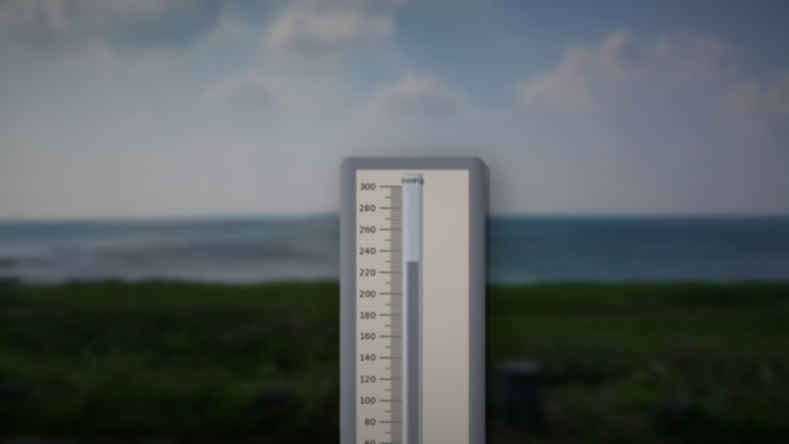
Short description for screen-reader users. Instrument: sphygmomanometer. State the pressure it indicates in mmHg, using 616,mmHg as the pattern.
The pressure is 230,mmHg
